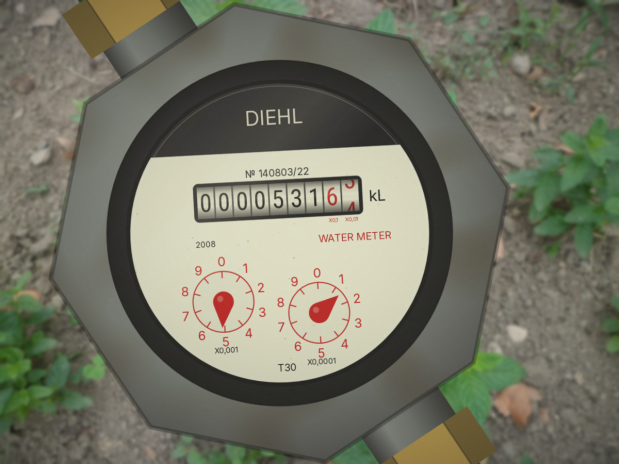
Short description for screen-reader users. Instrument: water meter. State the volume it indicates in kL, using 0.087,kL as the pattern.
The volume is 531.6351,kL
